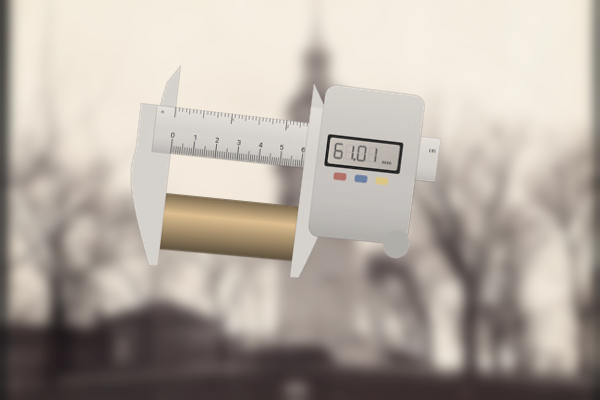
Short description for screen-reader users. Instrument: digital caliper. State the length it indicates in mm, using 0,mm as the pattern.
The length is 61.01,mm
